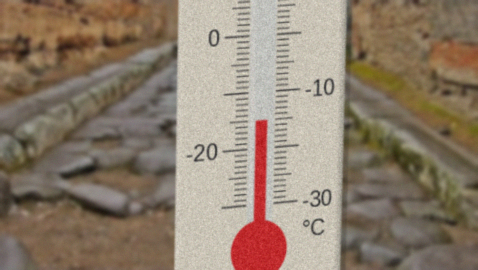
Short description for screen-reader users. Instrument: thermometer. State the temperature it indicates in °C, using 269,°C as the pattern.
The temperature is -15,°C
